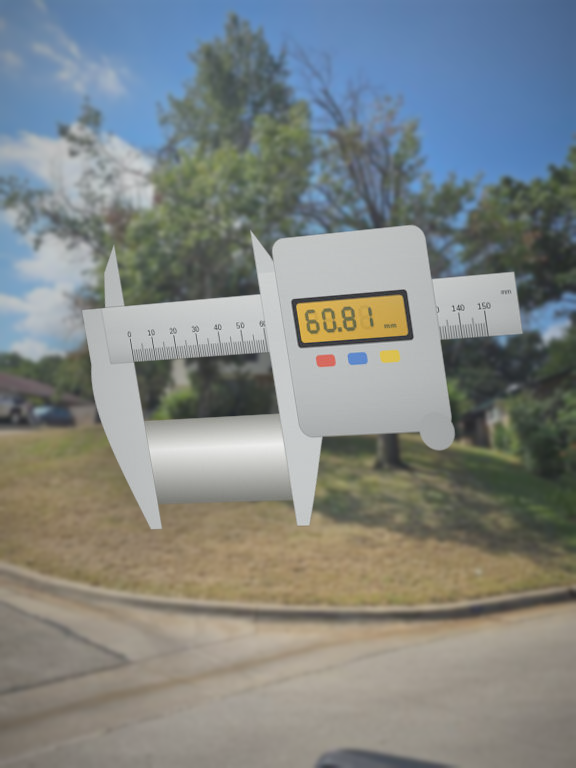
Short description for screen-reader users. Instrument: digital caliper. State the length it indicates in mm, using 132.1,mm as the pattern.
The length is 60.81,mm
